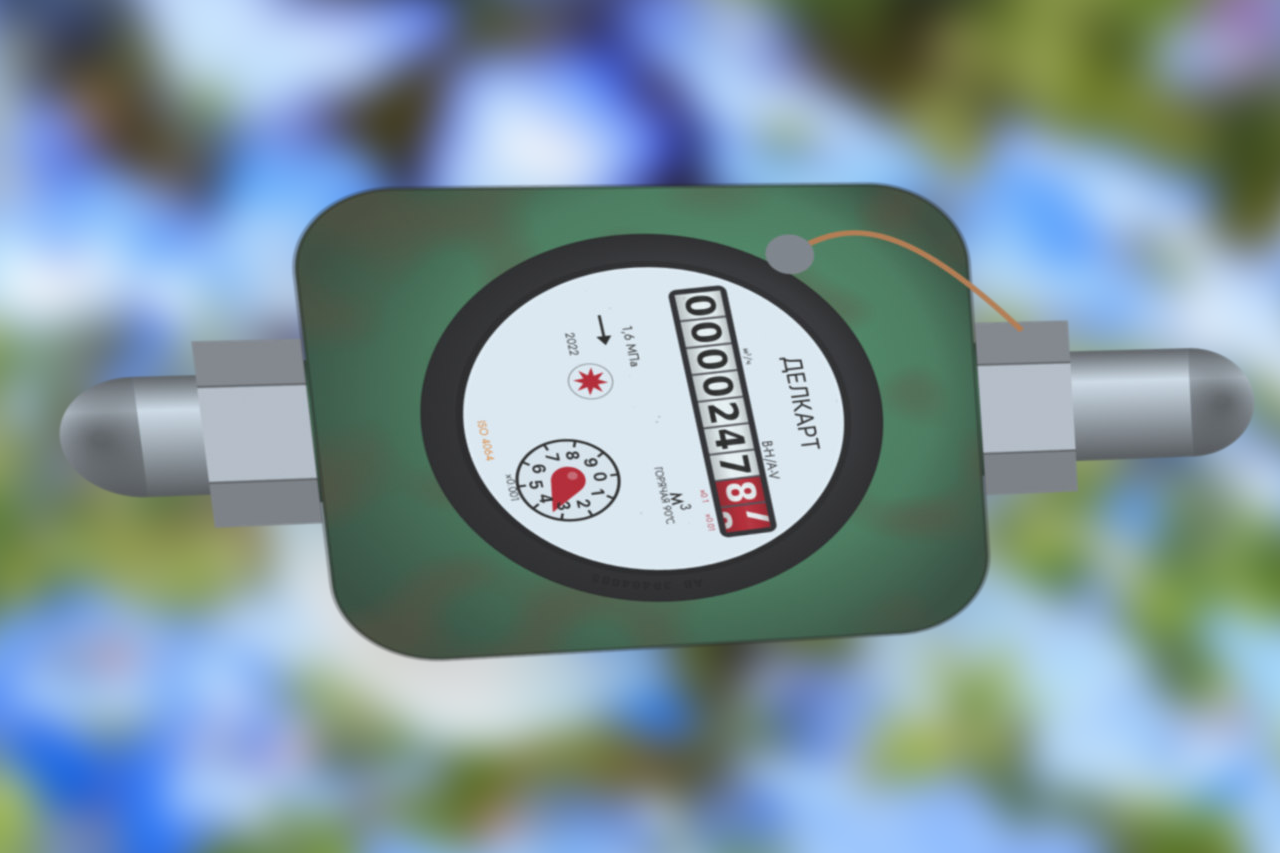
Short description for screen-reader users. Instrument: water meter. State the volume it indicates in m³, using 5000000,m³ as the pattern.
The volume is 247.873,m³
